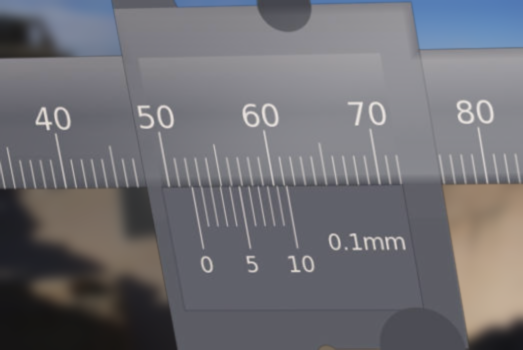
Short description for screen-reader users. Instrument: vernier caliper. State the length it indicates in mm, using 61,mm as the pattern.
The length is 52.2,mm
